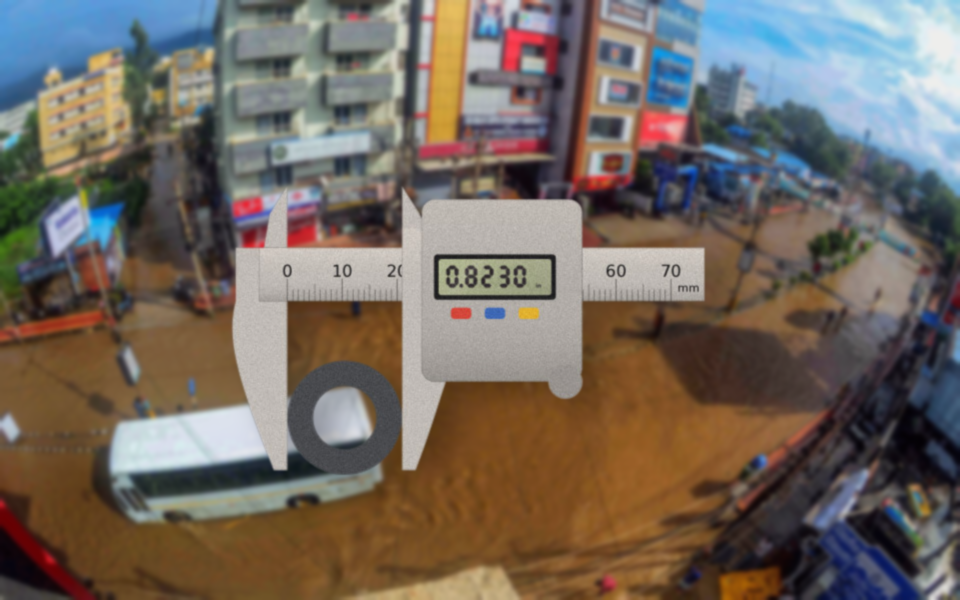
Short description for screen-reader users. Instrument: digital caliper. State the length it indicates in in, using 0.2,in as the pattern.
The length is 0.8230,in
